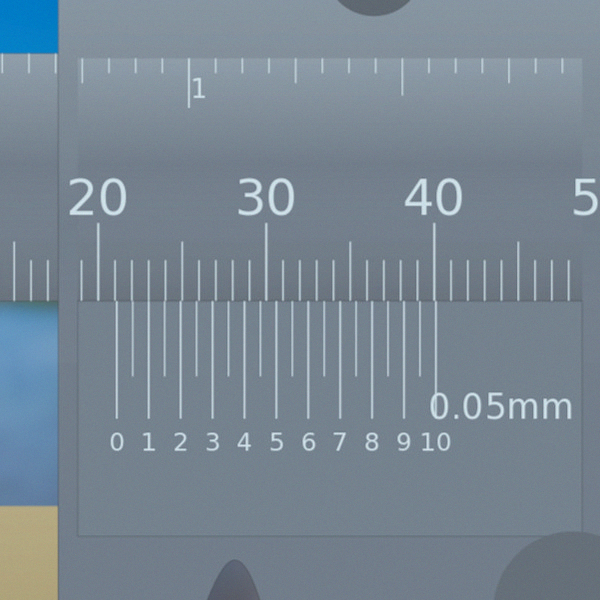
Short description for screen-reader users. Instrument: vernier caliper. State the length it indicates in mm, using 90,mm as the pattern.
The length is 21.1,mm
